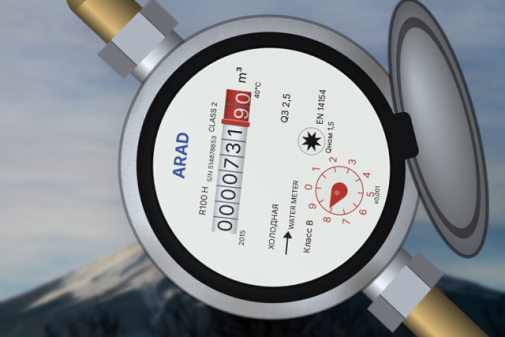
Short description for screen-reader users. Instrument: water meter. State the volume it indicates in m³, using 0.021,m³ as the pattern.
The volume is 731.898,m³
